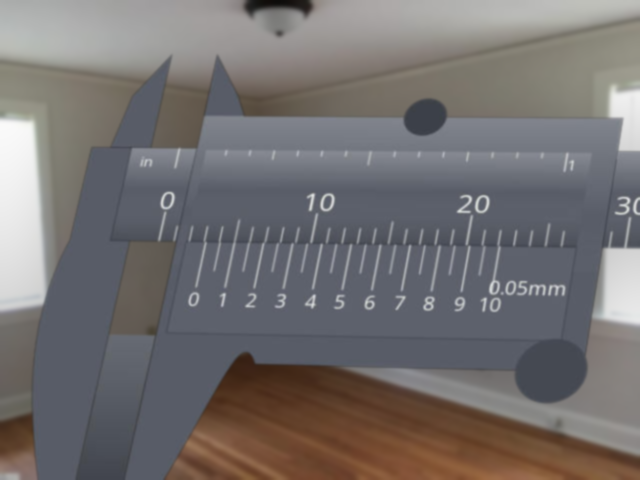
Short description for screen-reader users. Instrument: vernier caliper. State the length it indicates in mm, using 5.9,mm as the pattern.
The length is 3.1,mm
